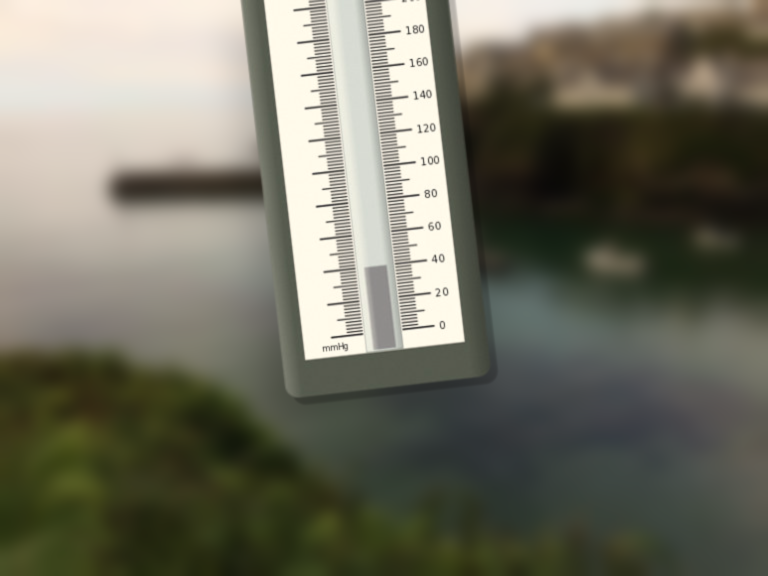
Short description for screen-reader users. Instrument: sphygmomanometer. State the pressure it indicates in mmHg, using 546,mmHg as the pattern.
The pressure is 40,mmHg
